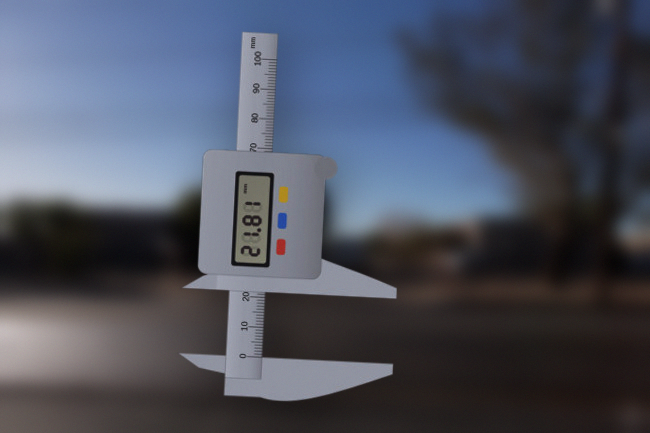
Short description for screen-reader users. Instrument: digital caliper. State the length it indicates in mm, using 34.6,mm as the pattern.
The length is 21.81,mm
